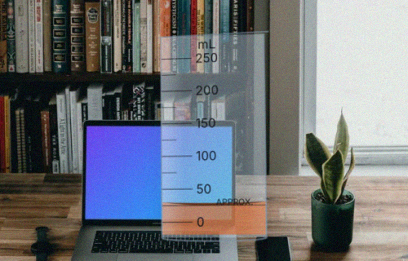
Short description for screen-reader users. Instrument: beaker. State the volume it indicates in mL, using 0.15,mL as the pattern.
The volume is 25,mL
